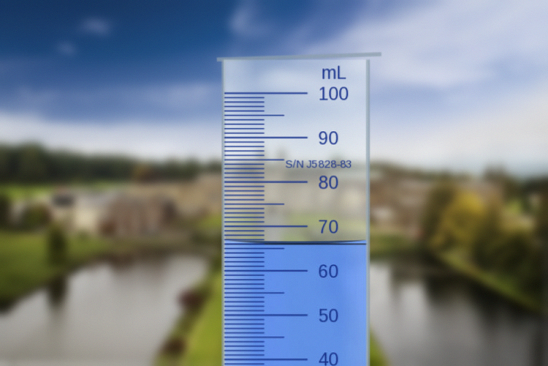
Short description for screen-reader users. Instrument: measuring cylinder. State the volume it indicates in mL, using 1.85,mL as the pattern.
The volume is 66,mL
